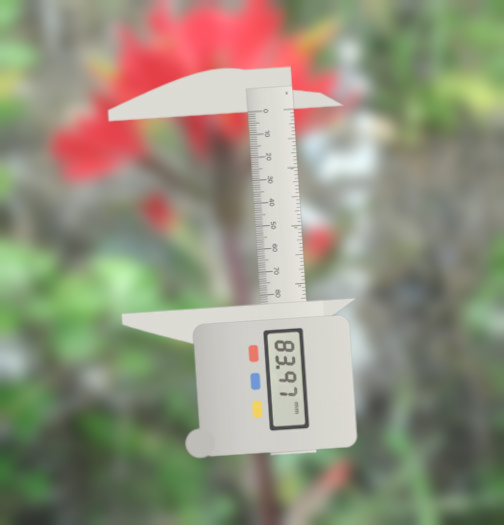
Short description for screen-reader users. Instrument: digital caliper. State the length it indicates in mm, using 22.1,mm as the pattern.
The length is 83.97,mm
